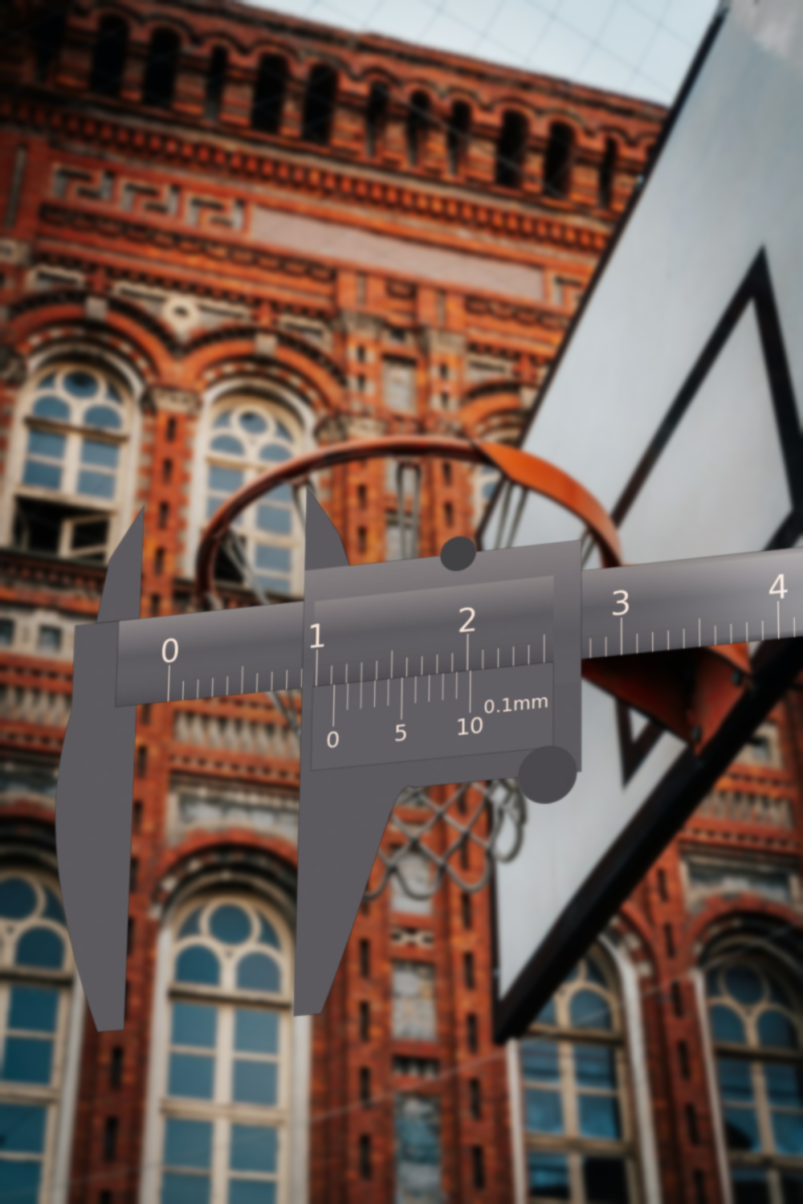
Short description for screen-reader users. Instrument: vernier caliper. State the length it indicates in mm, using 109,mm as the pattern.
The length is 11.2,mm
